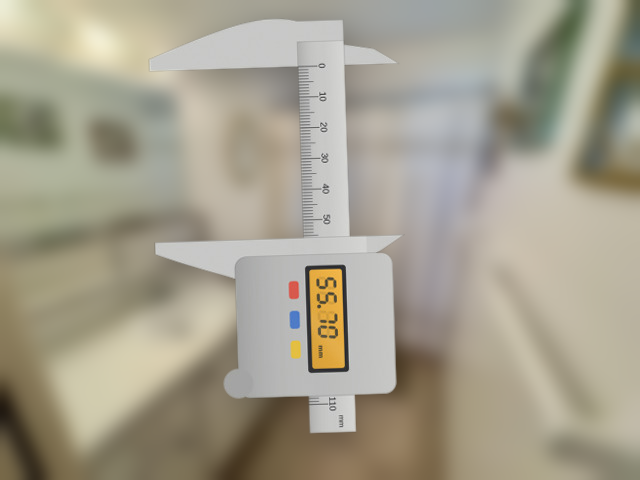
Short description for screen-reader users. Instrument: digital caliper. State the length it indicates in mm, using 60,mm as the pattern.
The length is 55.70,mm
